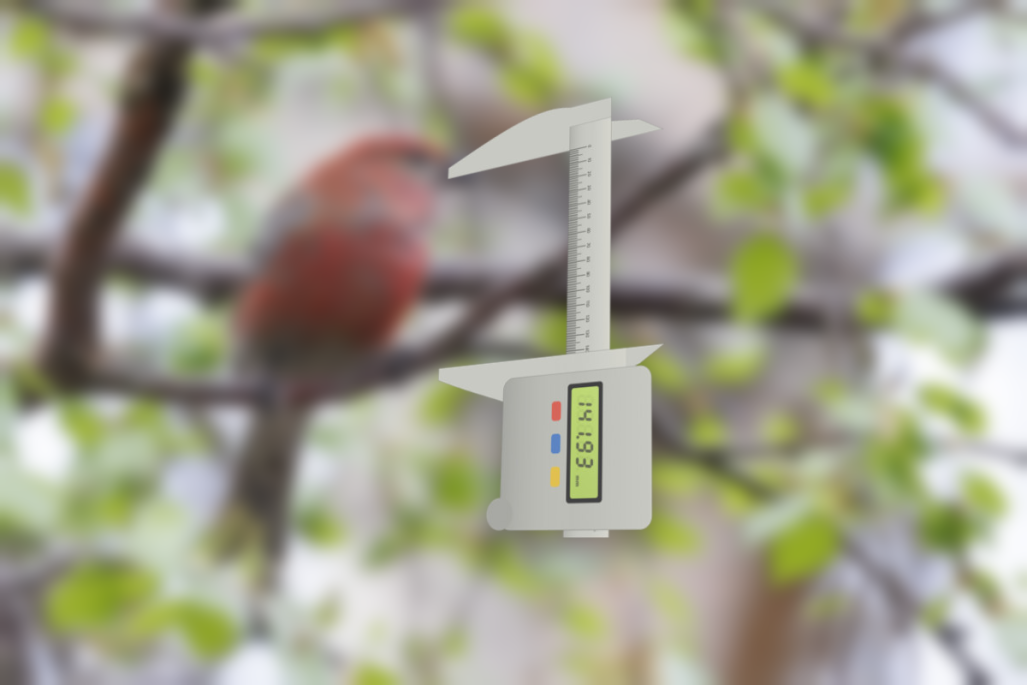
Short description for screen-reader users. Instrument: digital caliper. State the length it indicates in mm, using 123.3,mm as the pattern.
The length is 141.93,mm
